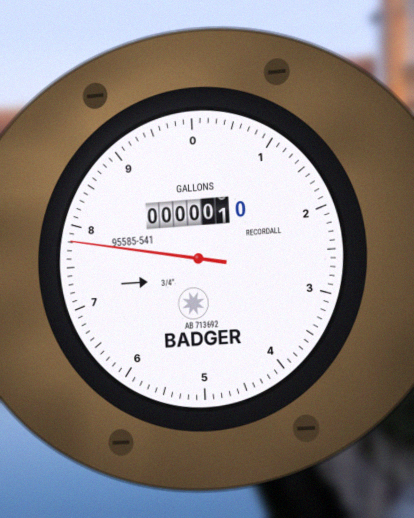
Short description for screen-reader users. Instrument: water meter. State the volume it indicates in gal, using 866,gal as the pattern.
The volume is 7.8,gal
